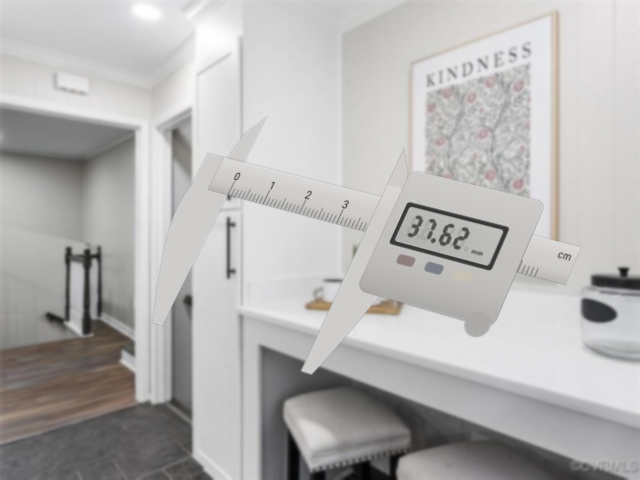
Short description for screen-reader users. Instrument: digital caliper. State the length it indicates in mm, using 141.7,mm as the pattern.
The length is 37.62,mm
